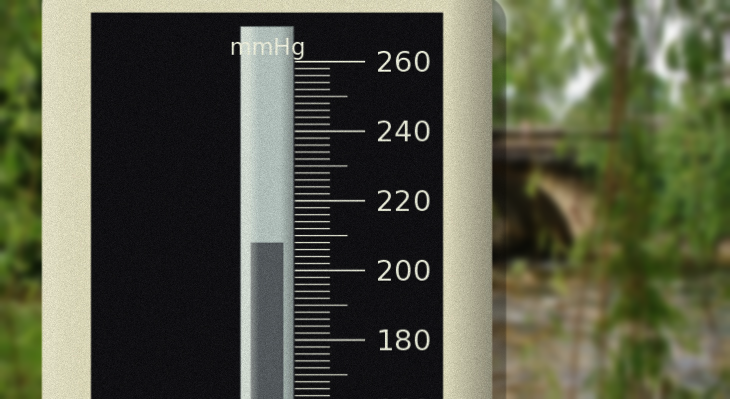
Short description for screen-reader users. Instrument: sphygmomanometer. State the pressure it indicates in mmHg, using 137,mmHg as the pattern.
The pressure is 208,mmHg
